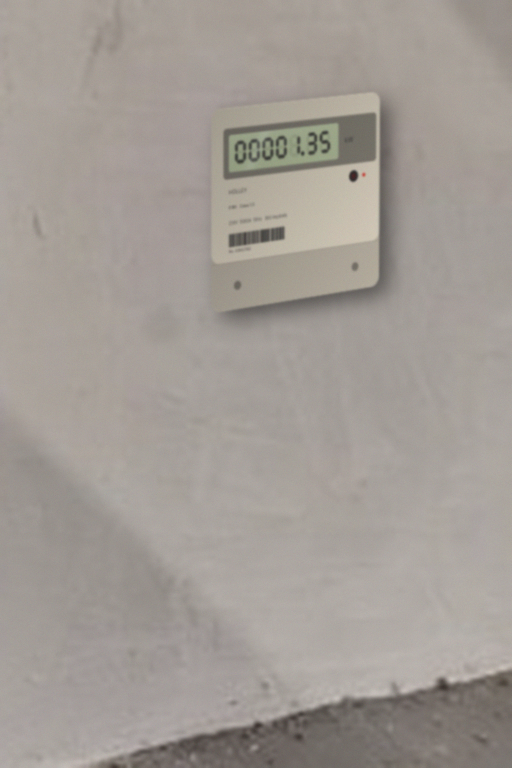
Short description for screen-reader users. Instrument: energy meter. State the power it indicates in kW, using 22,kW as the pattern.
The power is 1.35,kW
